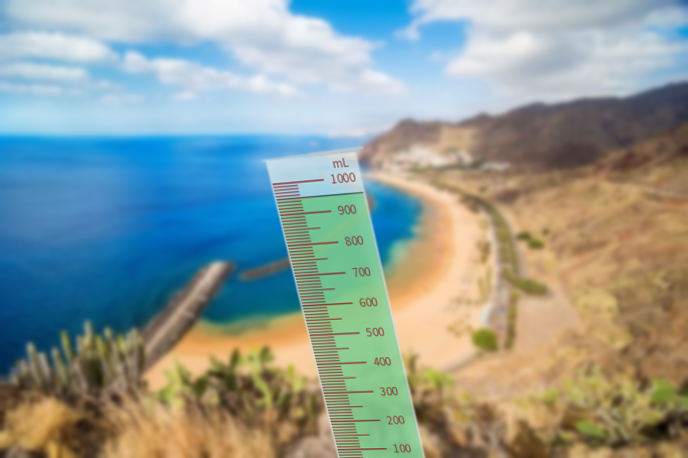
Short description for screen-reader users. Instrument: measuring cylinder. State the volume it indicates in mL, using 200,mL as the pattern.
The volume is 950,mL
